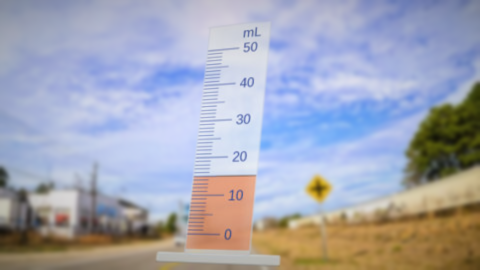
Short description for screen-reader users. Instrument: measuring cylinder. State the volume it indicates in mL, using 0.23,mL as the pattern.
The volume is 15,mL
